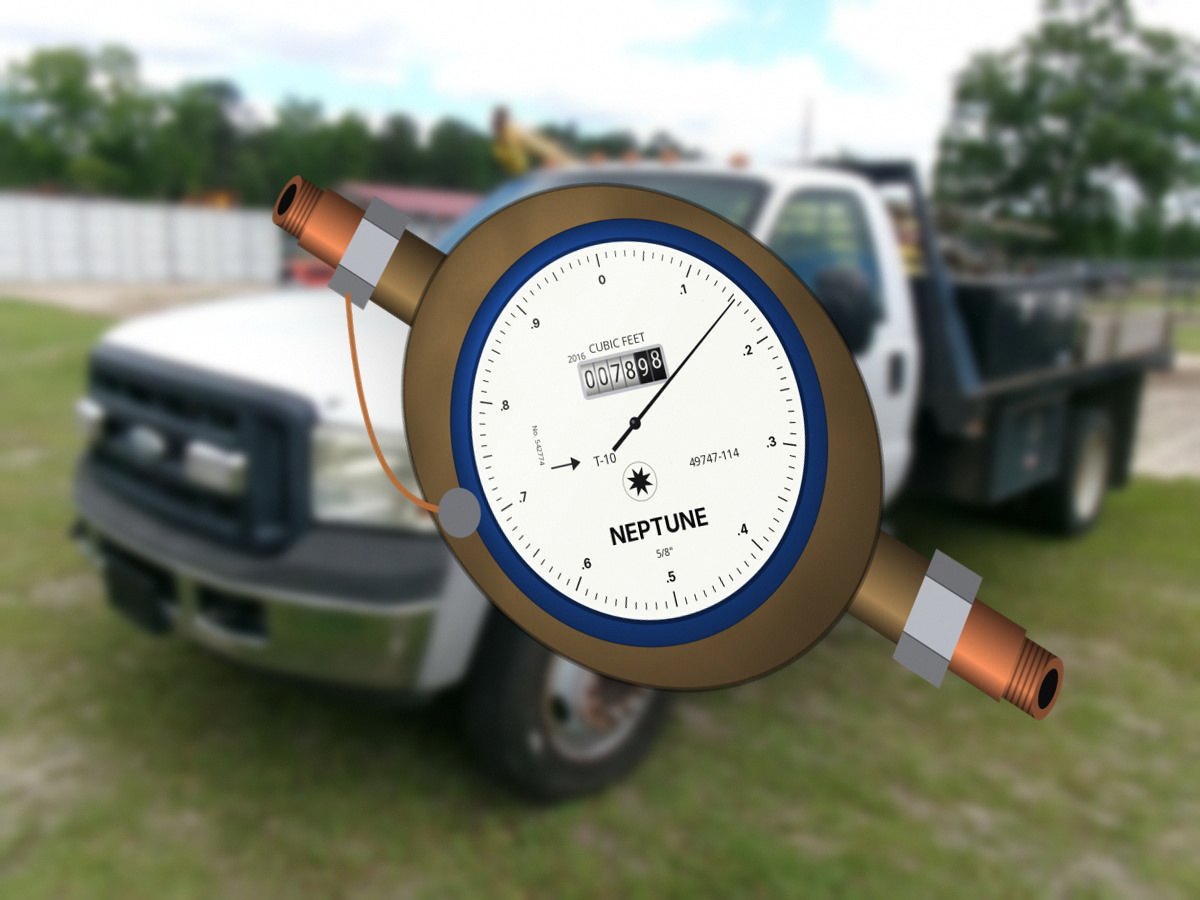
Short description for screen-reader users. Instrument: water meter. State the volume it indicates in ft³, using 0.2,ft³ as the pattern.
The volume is 7898.15,ft³
